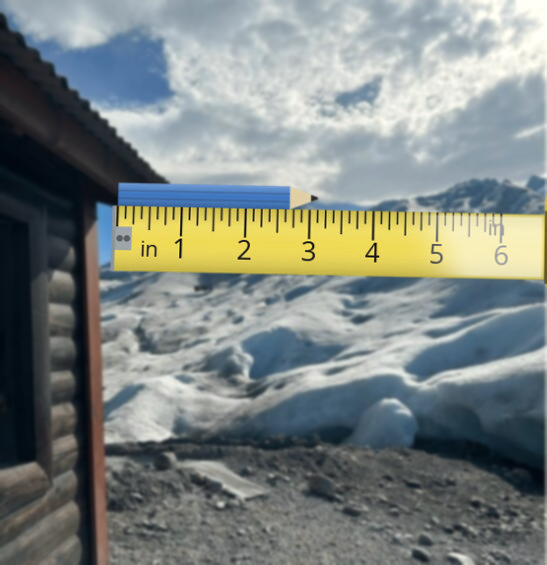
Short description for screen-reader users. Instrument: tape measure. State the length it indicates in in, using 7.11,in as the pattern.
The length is 3.125,in
